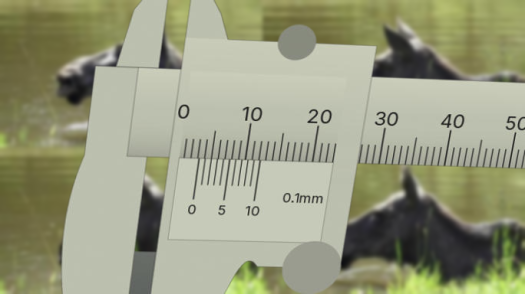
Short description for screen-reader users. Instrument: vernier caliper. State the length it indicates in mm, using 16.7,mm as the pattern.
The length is 3.2,mm
